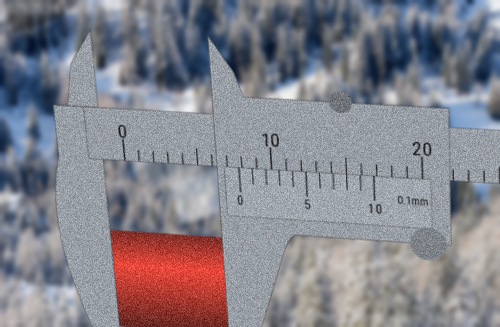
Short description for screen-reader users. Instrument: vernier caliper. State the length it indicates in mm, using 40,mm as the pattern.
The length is 7.8,mm
